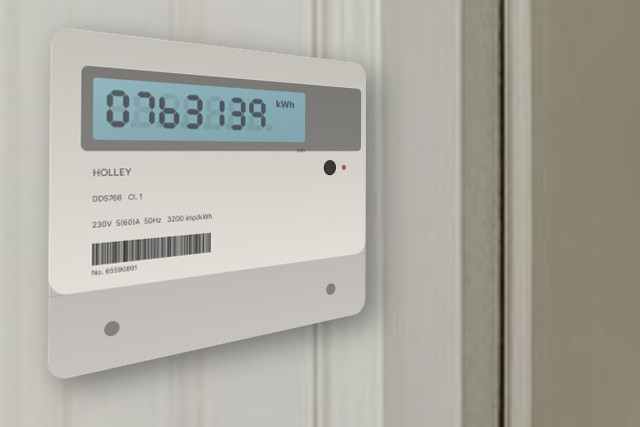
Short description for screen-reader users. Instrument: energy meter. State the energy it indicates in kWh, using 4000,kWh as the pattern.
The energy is 763139,kWh
